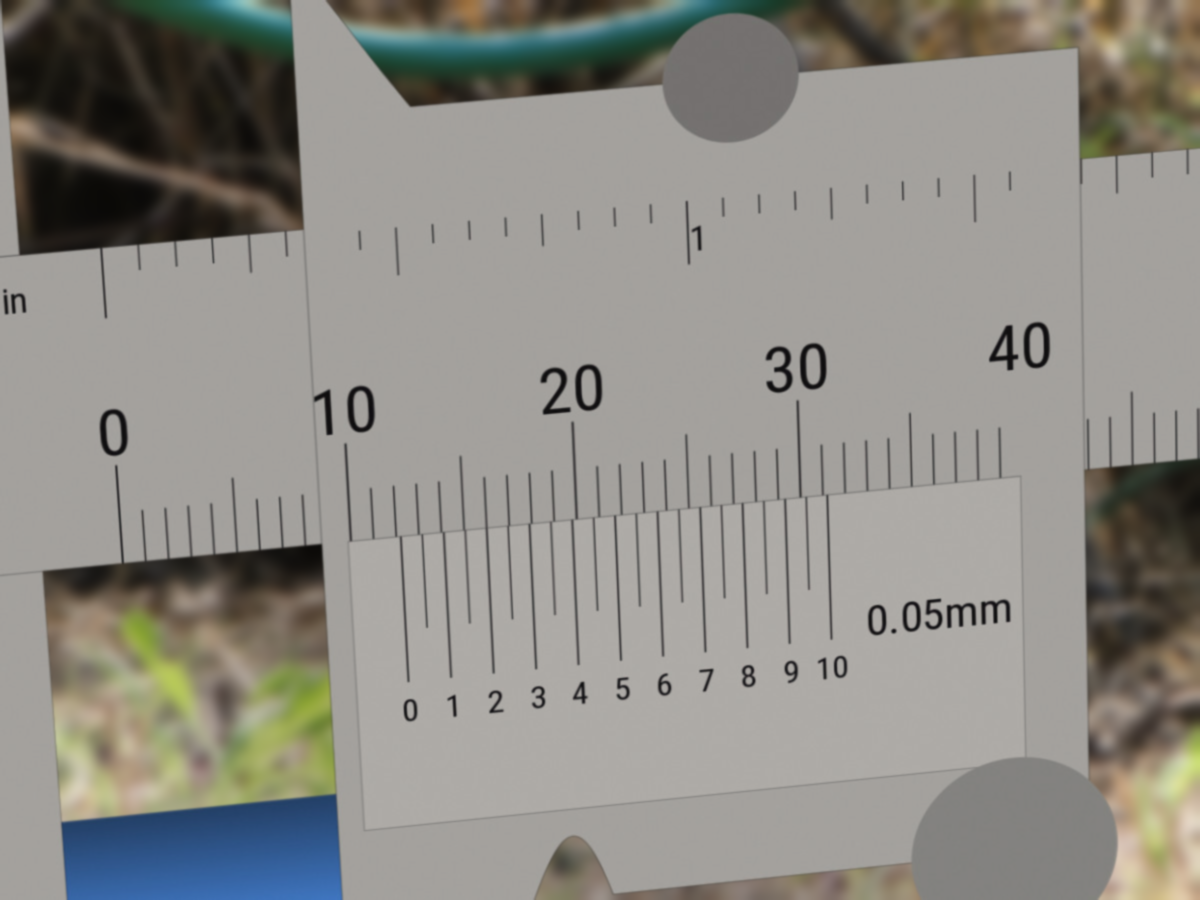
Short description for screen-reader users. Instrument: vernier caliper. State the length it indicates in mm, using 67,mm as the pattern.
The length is 12.2,mm
